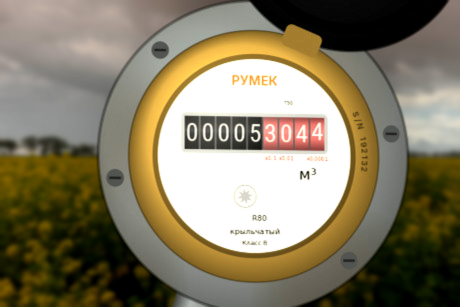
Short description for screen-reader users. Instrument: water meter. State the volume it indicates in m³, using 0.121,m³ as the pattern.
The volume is 5.3044,m³
